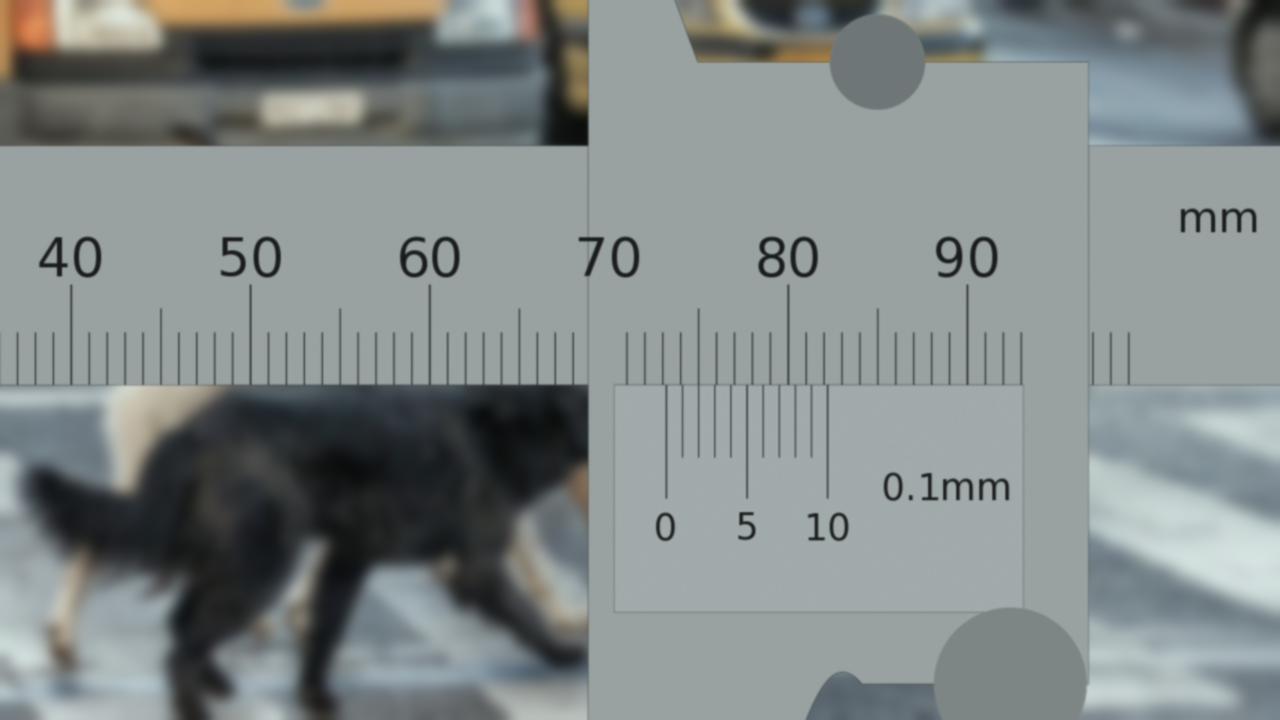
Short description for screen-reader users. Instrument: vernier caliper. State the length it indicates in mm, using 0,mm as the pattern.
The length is 73.2,mm
